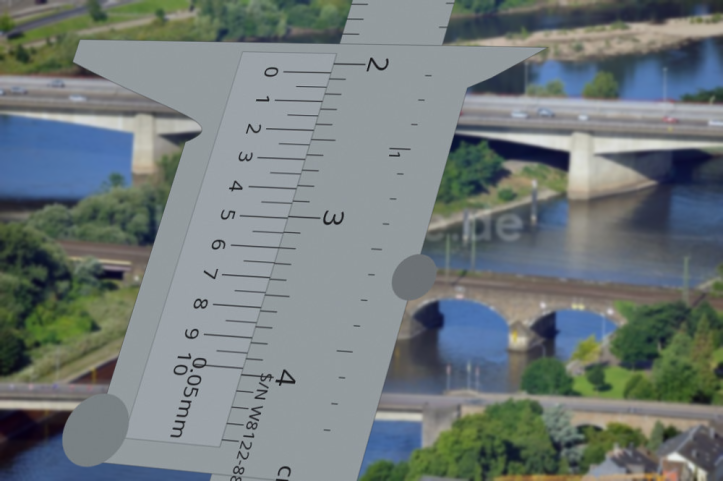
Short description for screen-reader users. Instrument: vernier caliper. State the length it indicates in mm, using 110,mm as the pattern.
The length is 20.6,mm
